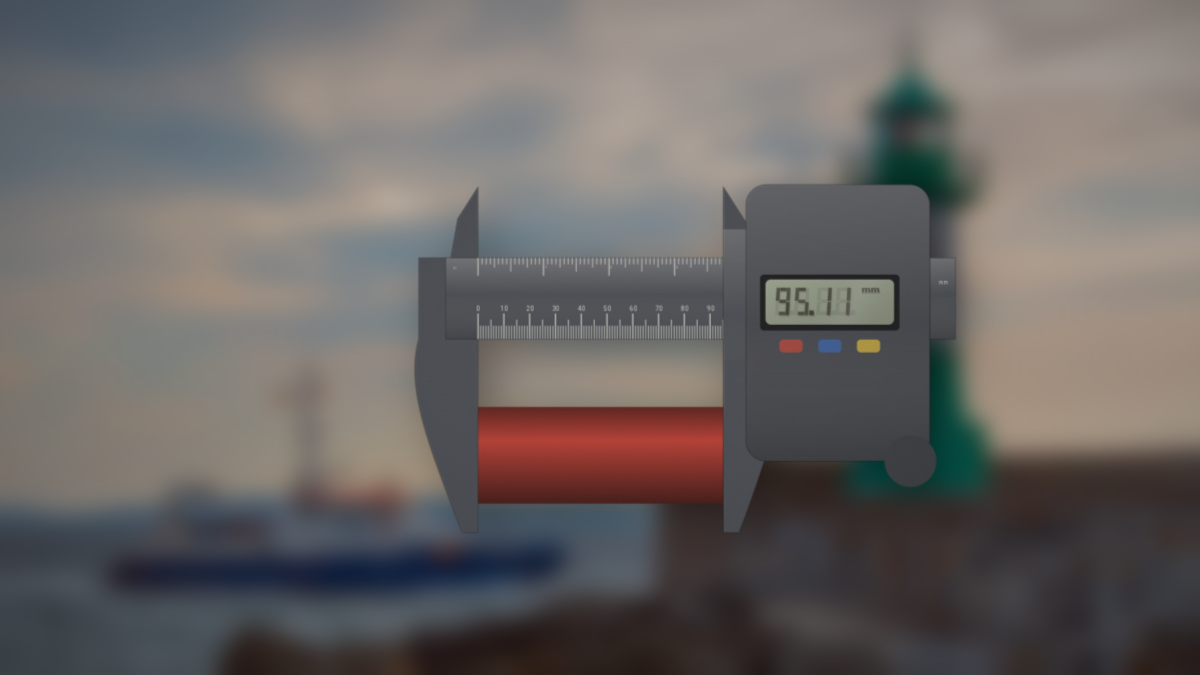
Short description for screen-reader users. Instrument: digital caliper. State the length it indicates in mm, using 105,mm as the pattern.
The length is 95.11,mm
